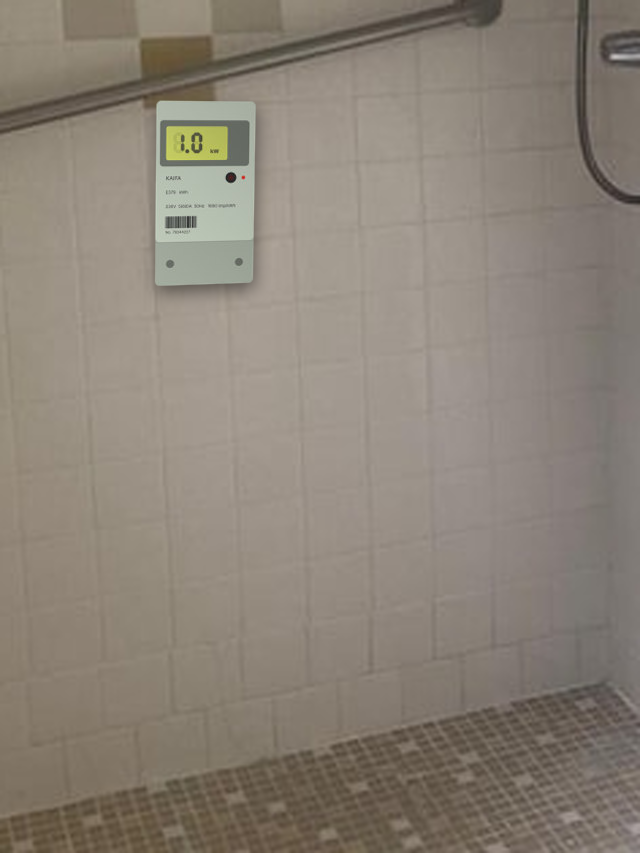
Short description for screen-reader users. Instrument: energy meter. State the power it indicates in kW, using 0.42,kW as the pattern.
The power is 1.0,kW
